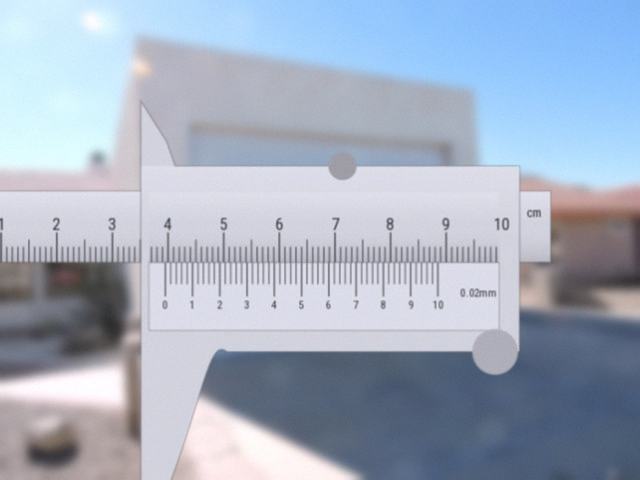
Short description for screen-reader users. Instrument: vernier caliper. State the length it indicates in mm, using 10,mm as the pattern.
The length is 39.5,mm
